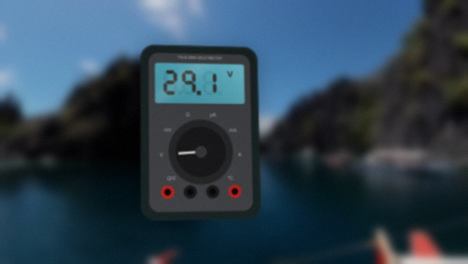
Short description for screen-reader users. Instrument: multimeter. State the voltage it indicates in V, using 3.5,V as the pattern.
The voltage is 29.1,V
